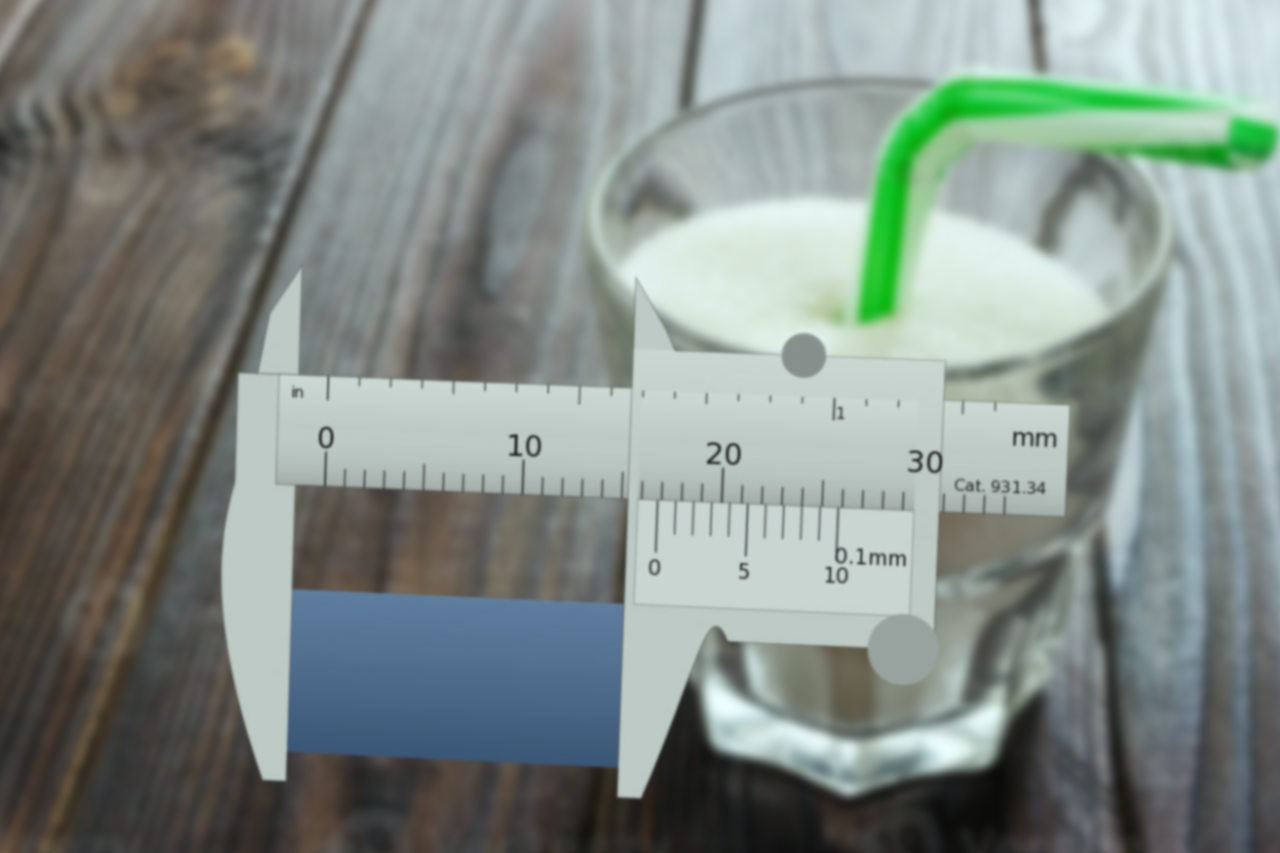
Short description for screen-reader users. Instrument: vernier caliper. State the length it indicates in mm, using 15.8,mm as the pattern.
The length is 16.8,mm
